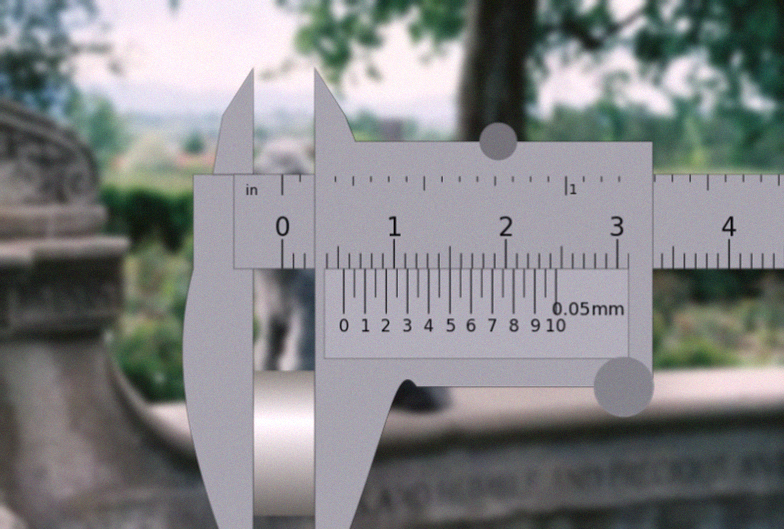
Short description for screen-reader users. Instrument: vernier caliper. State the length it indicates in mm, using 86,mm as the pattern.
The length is 5.5,mm
